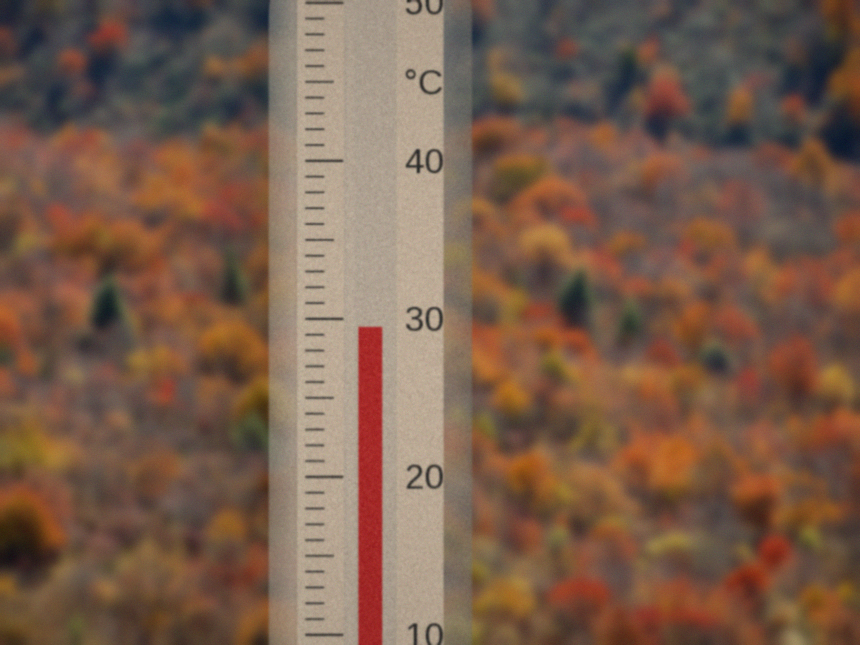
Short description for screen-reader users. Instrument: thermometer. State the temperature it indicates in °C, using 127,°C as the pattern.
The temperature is 29.5,°C
